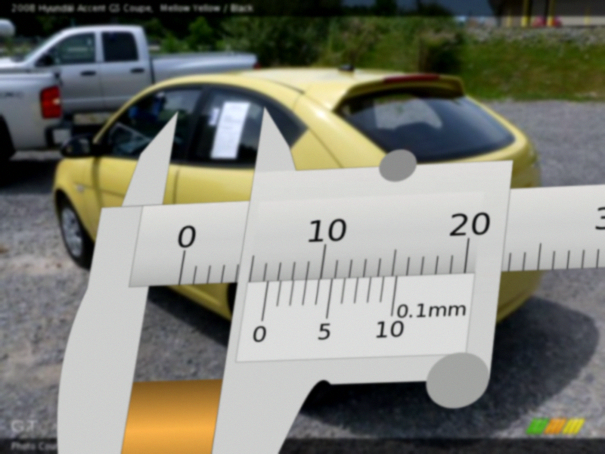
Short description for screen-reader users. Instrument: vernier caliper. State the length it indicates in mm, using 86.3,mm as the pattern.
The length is 6.3,mm
